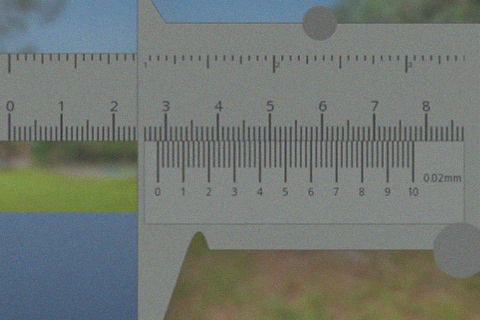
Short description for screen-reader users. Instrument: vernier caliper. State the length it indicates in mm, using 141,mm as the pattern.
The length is 28.5,mm
